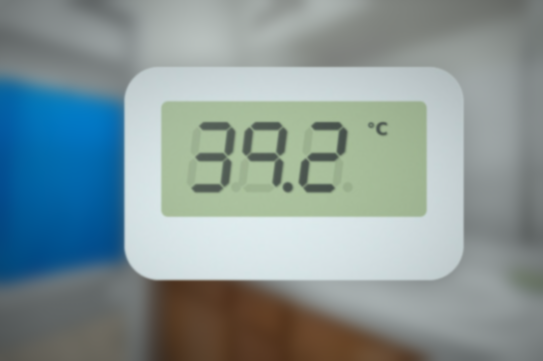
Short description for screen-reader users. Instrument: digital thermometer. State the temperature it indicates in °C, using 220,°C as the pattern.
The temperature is 39.2,°C
